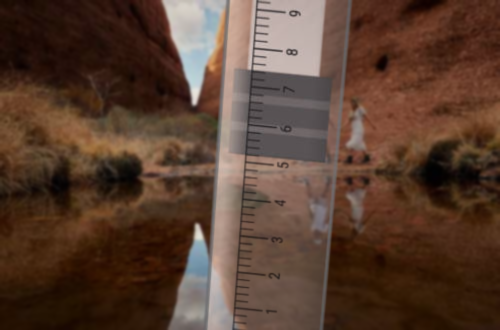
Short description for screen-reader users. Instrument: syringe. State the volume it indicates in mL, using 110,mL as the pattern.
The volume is 5.2,mL
